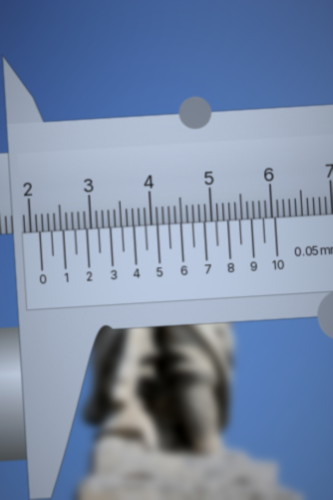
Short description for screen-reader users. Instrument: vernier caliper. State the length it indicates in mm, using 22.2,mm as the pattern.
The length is 21.5,mm
